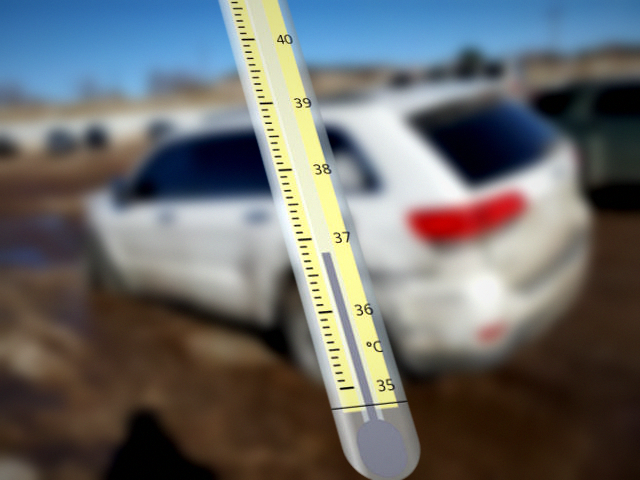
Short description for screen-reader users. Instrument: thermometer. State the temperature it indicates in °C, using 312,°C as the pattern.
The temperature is 36.8,°C
